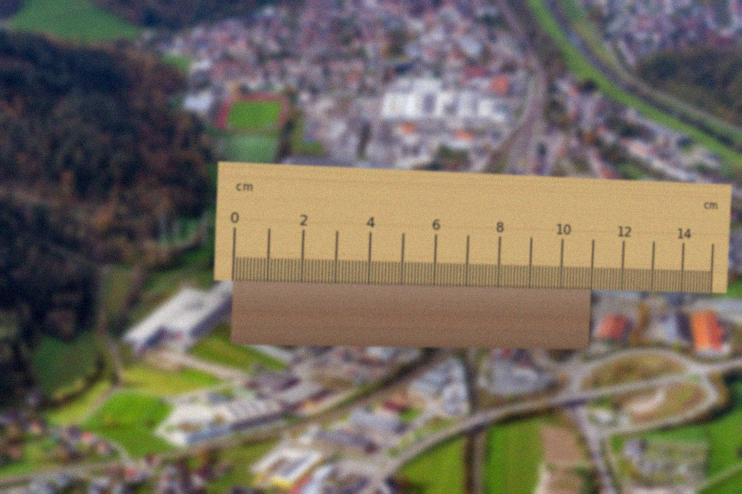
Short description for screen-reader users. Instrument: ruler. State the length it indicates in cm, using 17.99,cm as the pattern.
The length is 11,cm
